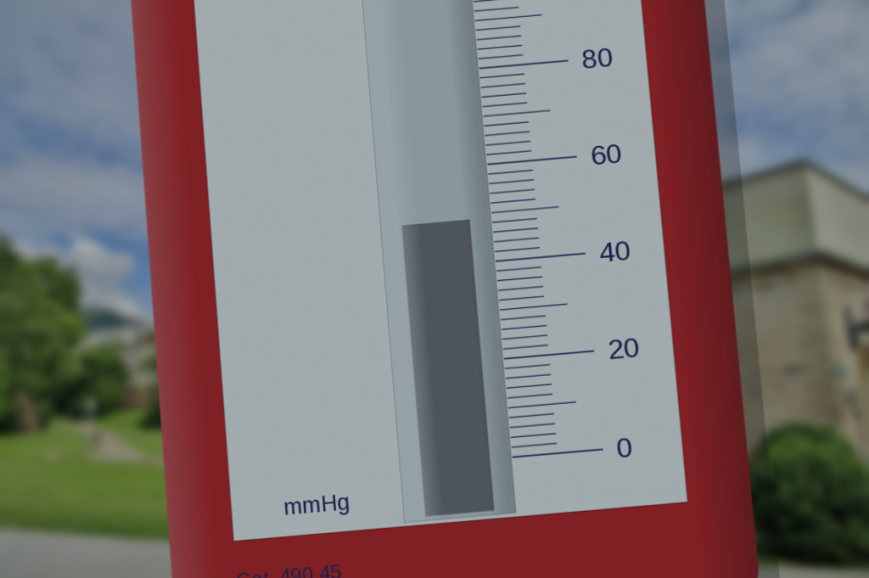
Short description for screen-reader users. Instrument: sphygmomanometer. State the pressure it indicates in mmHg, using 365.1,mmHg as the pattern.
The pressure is 49,mmHg
